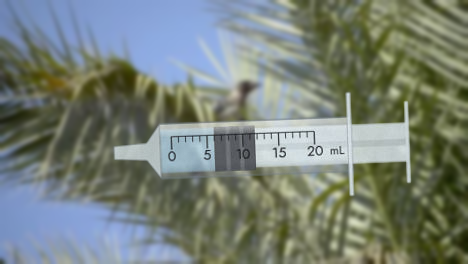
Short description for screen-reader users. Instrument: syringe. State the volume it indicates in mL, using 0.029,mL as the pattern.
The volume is 6,mL
